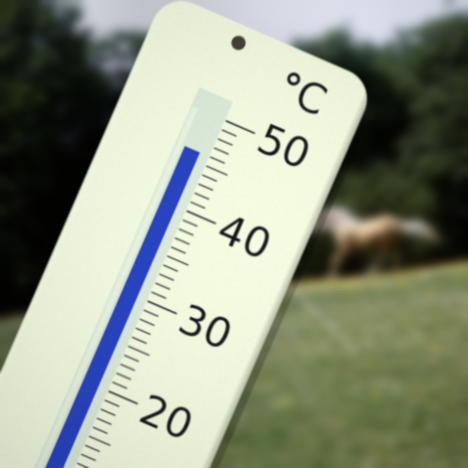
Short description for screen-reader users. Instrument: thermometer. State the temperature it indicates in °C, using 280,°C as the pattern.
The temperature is 46,°C
